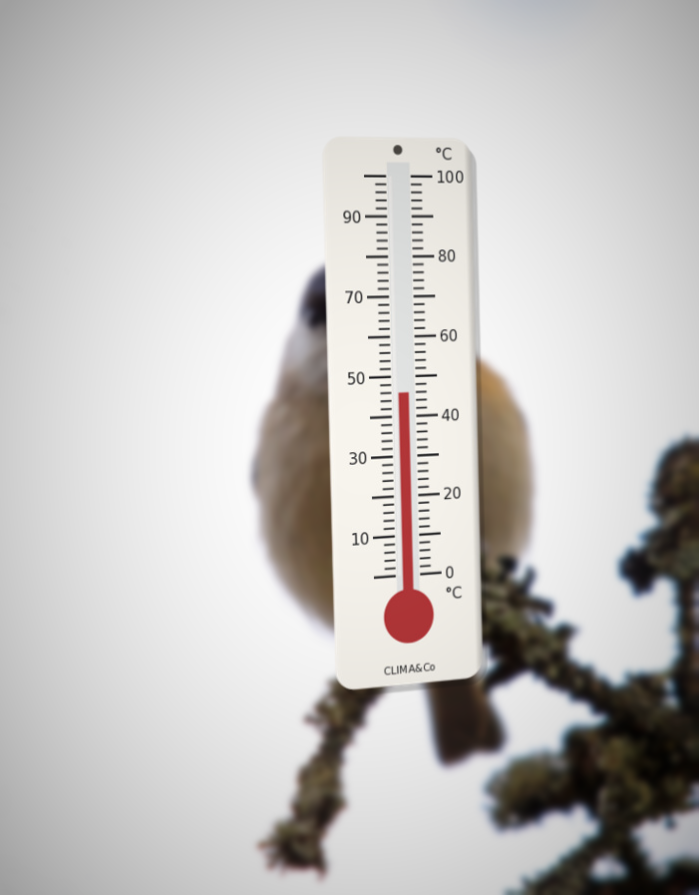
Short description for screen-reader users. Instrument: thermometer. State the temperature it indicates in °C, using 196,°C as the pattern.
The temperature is 46,°C
